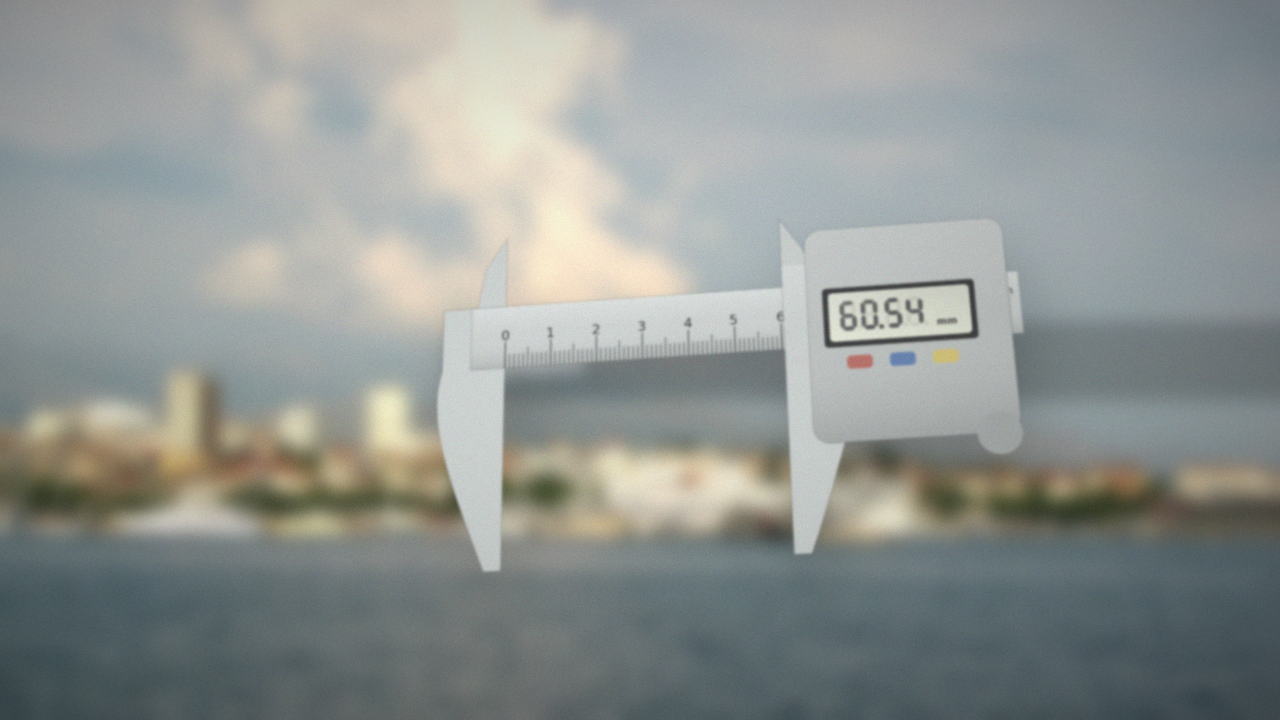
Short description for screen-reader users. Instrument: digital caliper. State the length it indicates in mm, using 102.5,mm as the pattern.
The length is 60.54,mm
